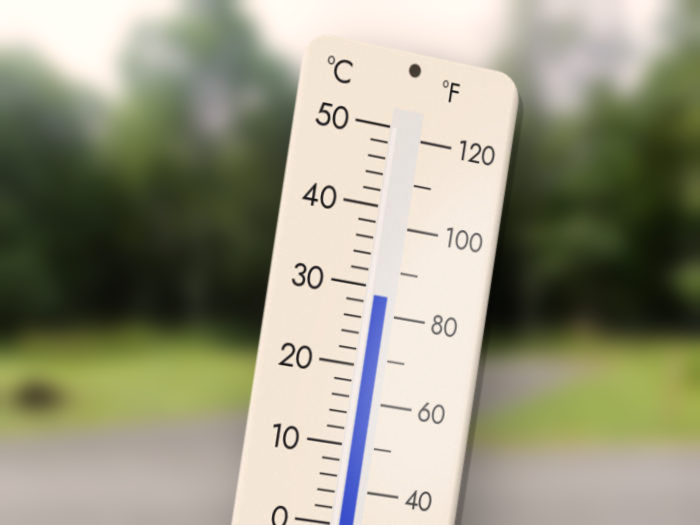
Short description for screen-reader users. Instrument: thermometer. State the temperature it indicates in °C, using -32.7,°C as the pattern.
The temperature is 29,°C
